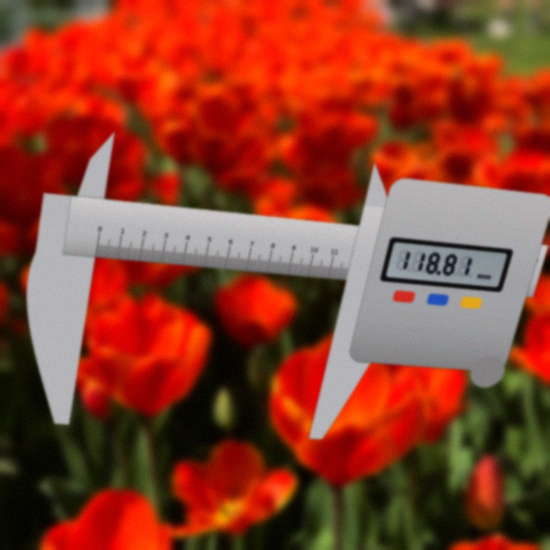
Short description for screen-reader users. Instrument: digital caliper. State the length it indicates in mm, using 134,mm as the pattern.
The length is 118.81,mm
